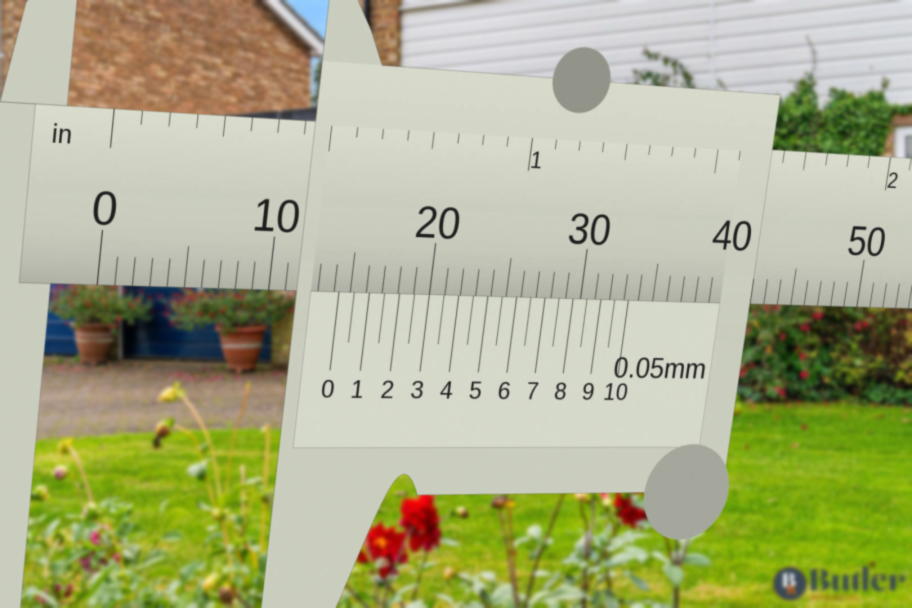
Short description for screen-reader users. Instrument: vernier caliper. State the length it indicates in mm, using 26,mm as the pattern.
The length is 14.3,mm
